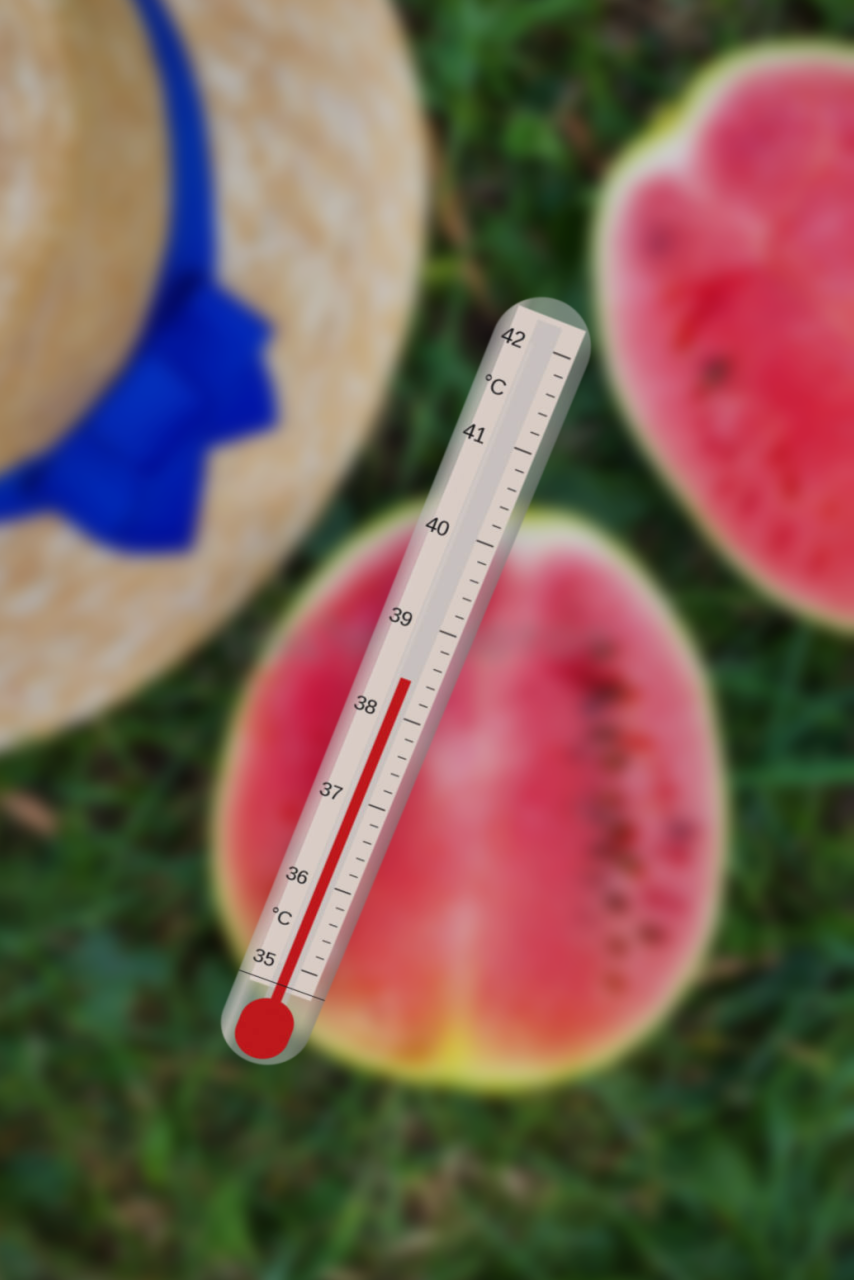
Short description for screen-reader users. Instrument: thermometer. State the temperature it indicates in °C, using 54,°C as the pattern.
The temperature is 38.4,°C
